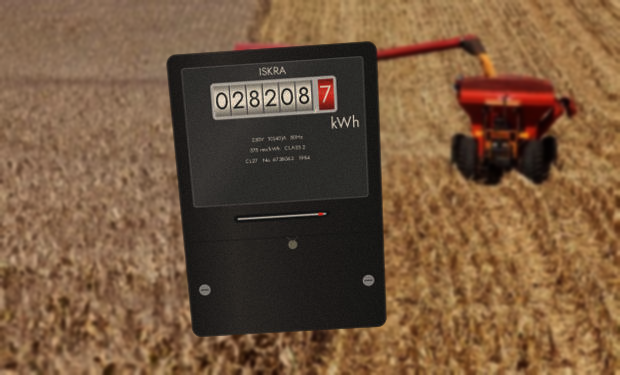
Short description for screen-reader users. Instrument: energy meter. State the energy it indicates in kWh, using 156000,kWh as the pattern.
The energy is 28208.7,kWh
